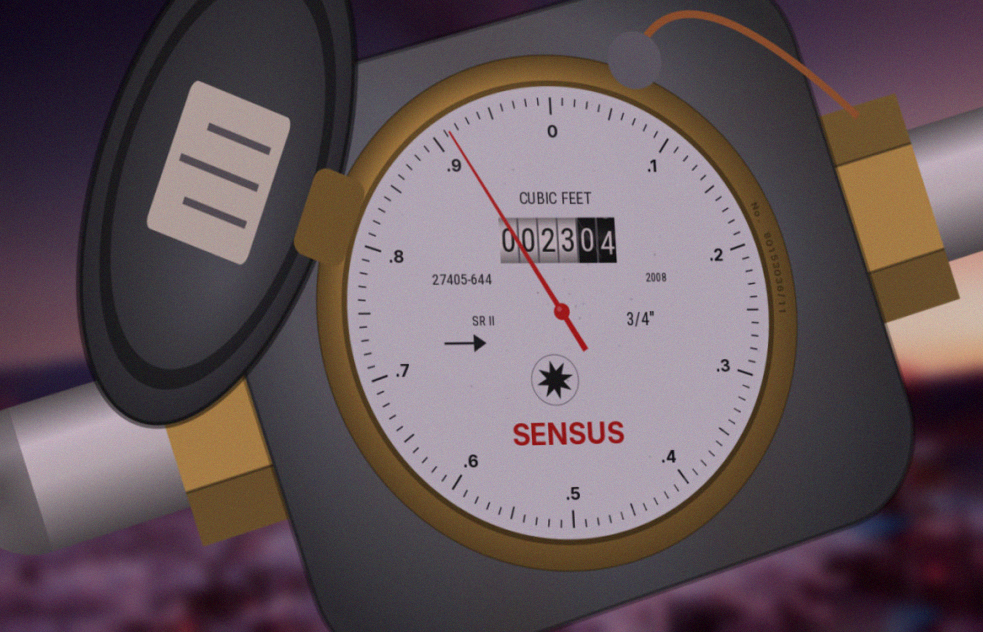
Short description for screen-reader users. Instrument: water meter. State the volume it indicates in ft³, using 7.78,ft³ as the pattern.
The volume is 2303.91,ft³
